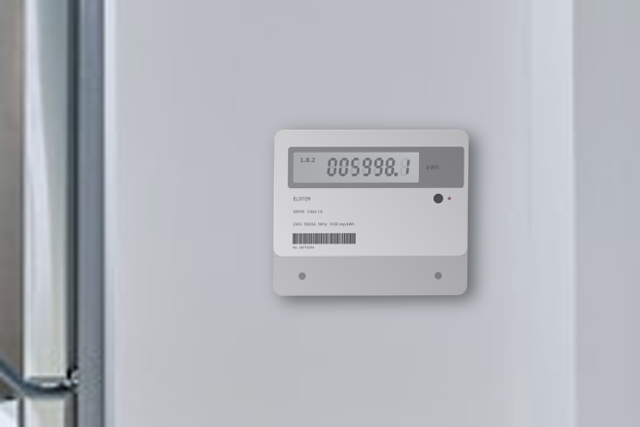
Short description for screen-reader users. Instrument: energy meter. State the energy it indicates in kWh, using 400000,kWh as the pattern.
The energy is 5998.1,kWh
